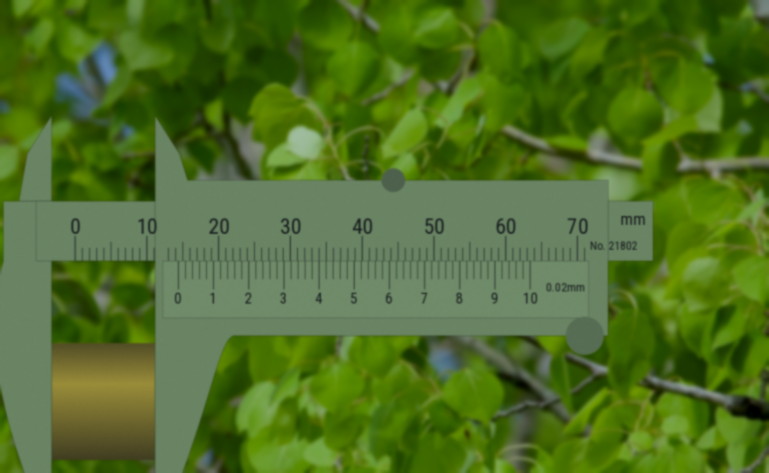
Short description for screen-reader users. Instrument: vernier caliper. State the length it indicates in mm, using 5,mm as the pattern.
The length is 14.4,mm
